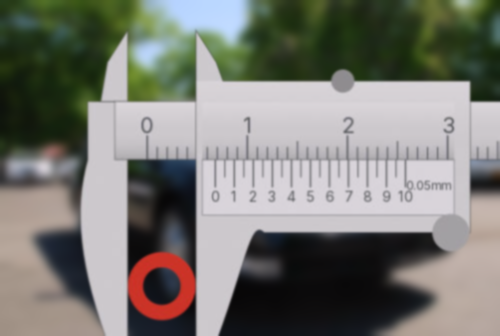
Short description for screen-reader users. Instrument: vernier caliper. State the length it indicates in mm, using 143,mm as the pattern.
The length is 6.8,mm
